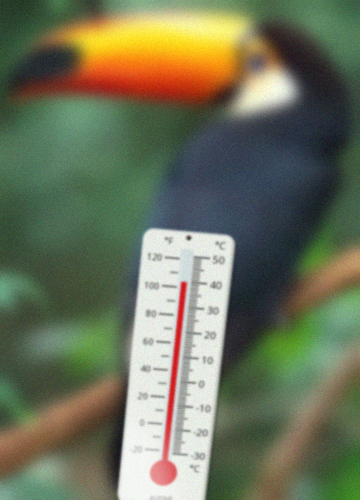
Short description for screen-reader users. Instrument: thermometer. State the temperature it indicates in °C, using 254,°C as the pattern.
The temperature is 40,°C
